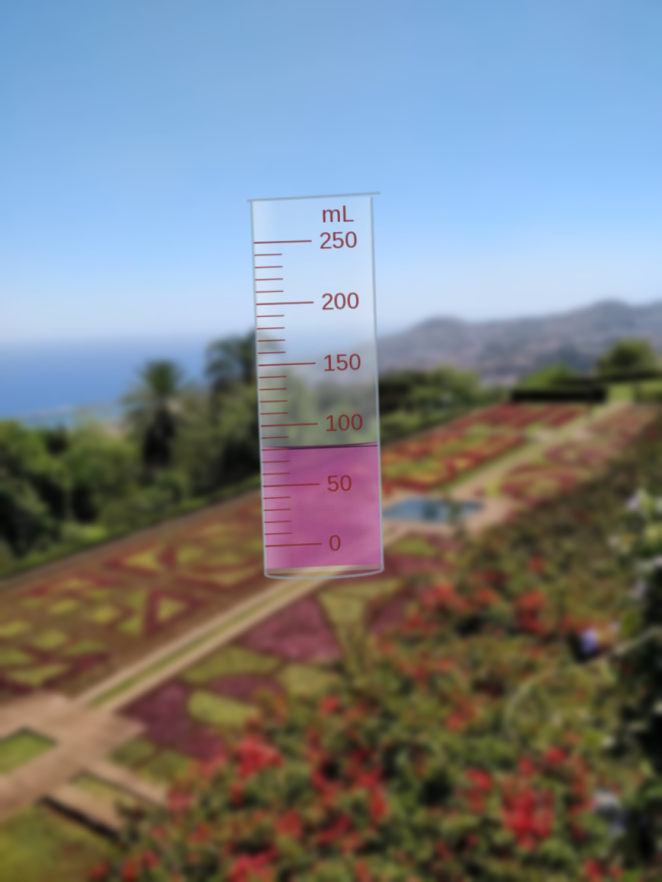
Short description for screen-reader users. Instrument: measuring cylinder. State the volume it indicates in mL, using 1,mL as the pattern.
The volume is 80,mL
